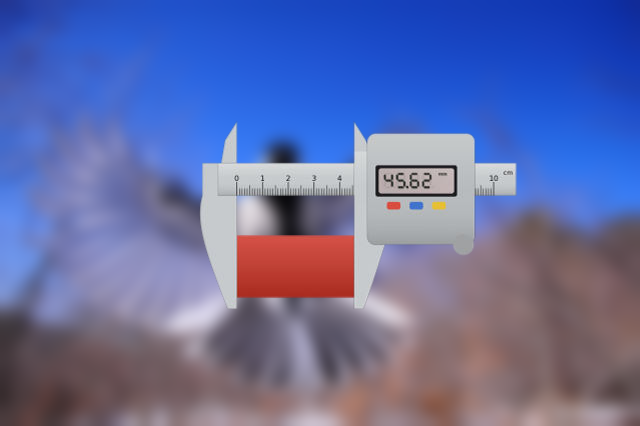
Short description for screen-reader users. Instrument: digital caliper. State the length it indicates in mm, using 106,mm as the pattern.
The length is 45.62,mm
